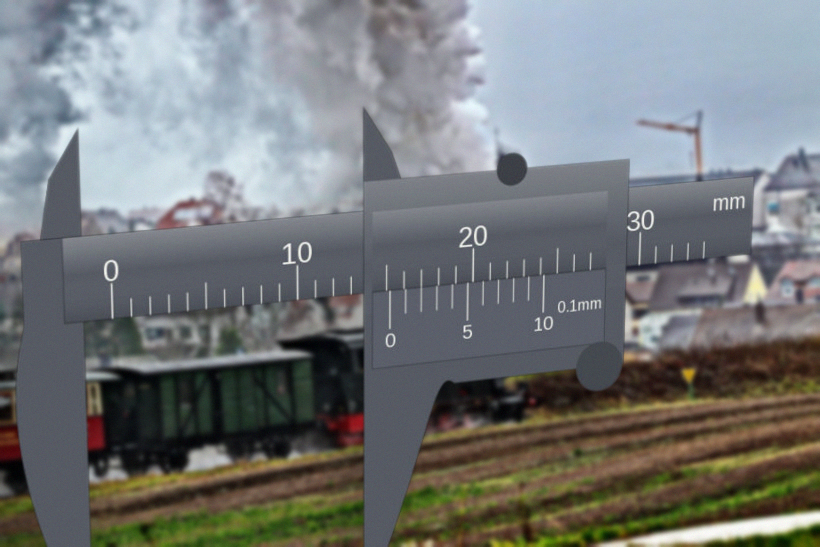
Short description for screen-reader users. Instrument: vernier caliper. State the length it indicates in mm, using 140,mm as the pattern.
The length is 15.2,mm
